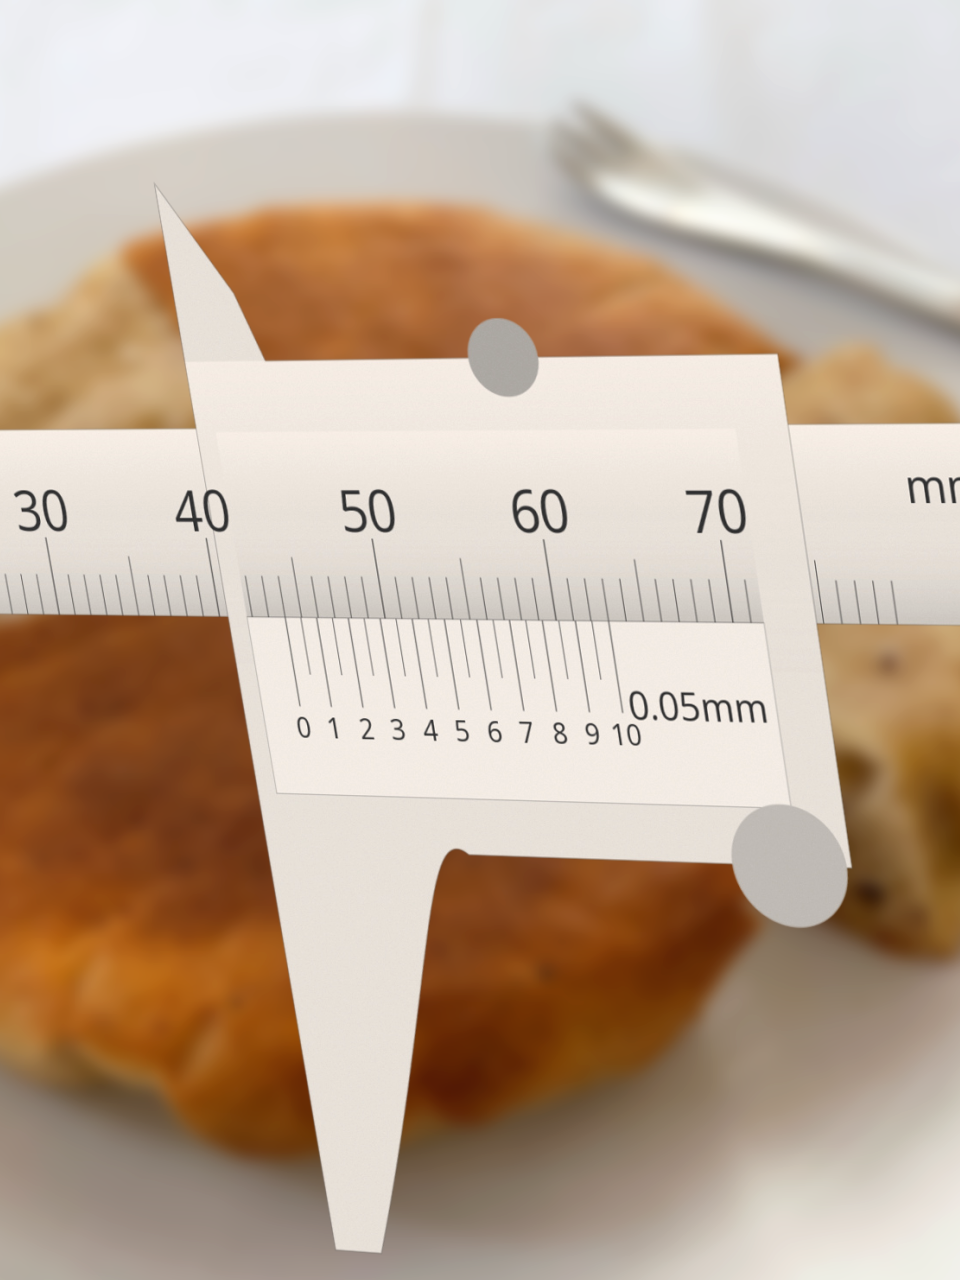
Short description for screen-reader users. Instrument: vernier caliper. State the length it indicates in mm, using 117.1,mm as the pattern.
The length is 44.0,mm
